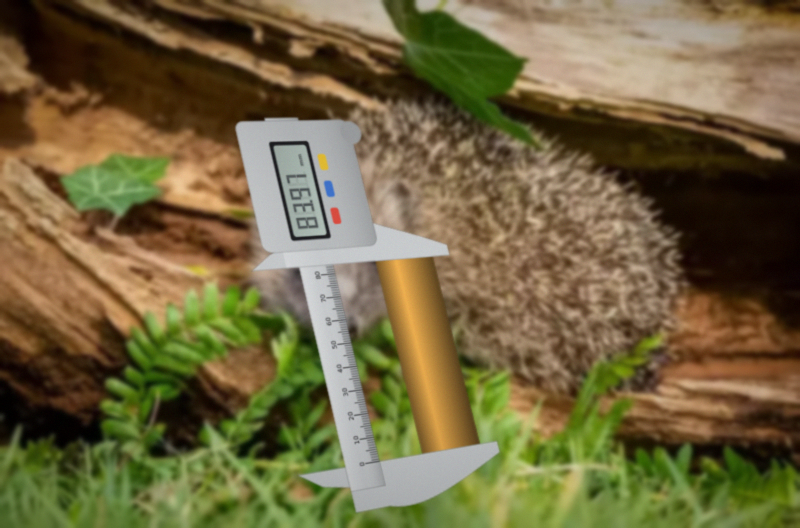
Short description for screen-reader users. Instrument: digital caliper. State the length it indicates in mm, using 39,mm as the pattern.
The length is 83.97,mm
